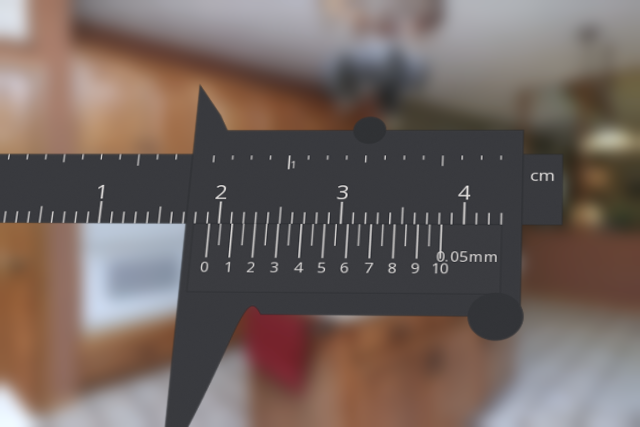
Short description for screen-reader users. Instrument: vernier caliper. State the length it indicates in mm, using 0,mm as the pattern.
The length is 19.2,mm
